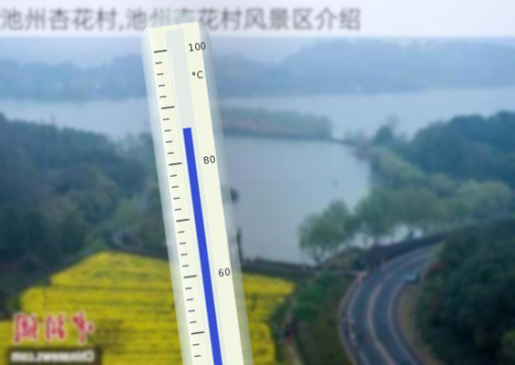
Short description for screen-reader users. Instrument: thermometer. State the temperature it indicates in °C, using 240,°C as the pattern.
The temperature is 86,°C
